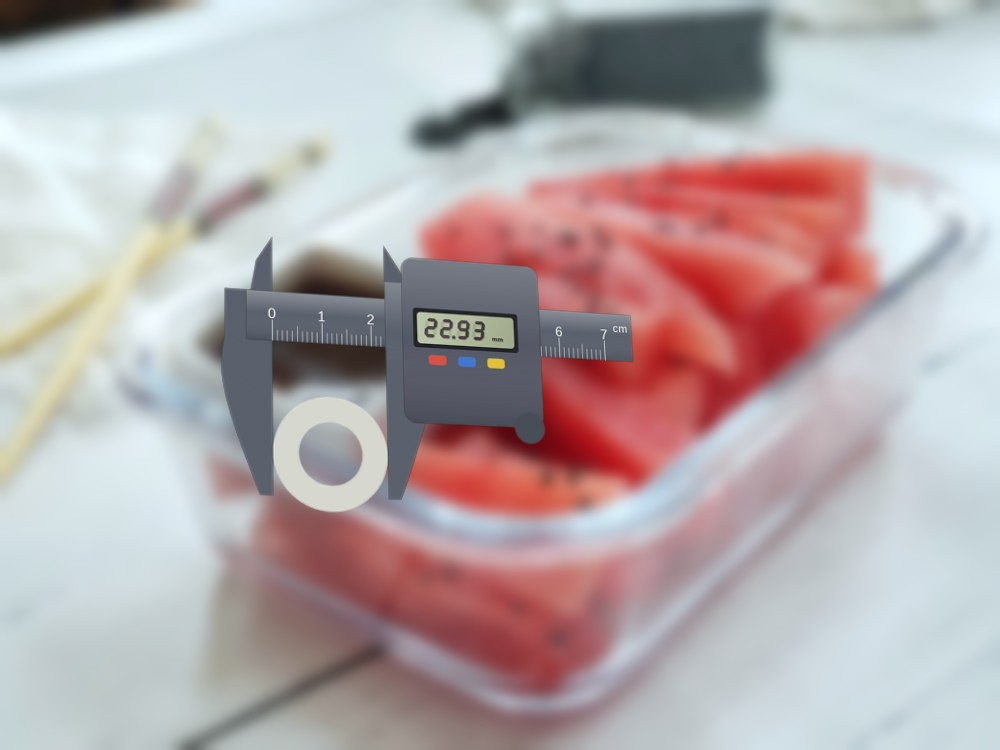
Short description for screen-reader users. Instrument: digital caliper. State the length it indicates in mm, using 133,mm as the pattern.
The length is 22.93,mm
